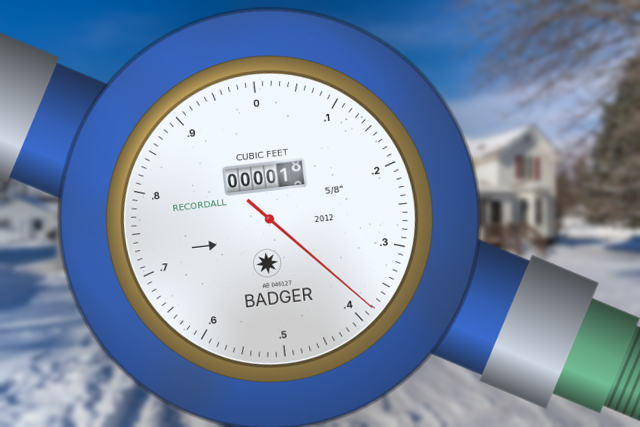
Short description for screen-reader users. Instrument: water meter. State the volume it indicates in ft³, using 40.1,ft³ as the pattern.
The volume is 18.38,ft³
